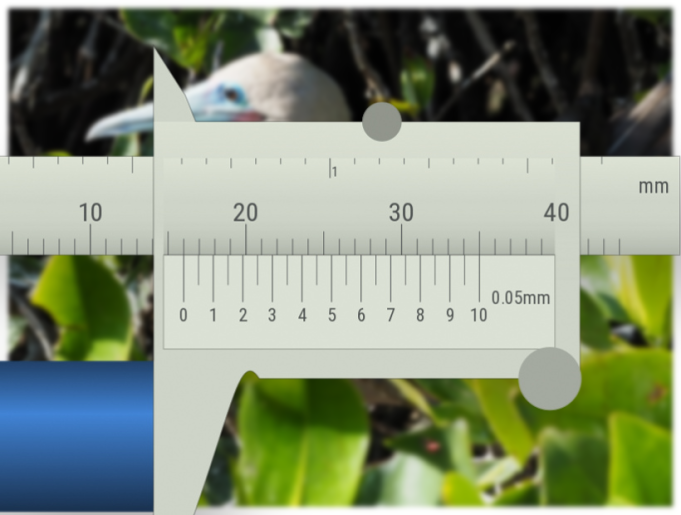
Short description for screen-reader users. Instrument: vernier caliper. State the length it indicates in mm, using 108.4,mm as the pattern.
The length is 16.0,mm
